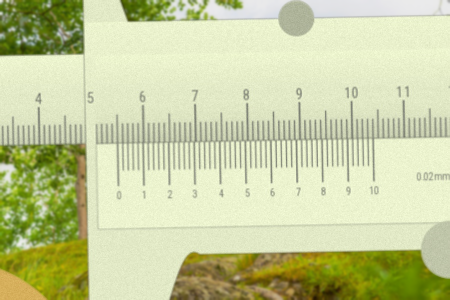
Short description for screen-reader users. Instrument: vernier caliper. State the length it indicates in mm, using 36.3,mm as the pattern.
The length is 55.0,mm
